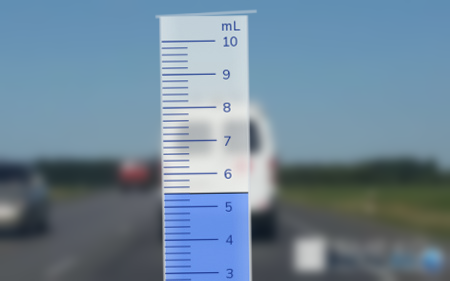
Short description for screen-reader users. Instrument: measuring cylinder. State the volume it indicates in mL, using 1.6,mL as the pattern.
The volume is 5.4,mL
